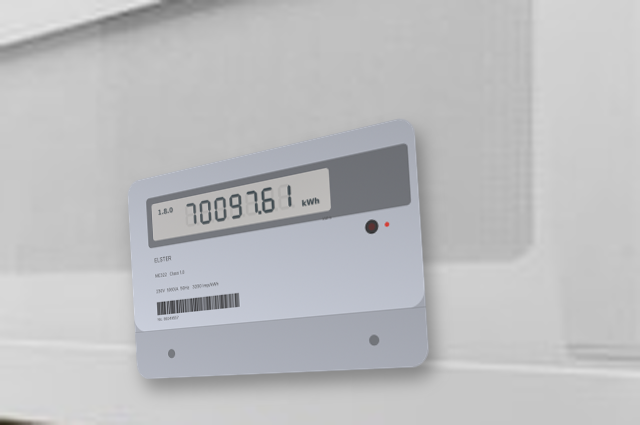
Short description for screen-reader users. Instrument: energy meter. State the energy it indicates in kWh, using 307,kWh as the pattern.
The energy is 70097.61,kWh
